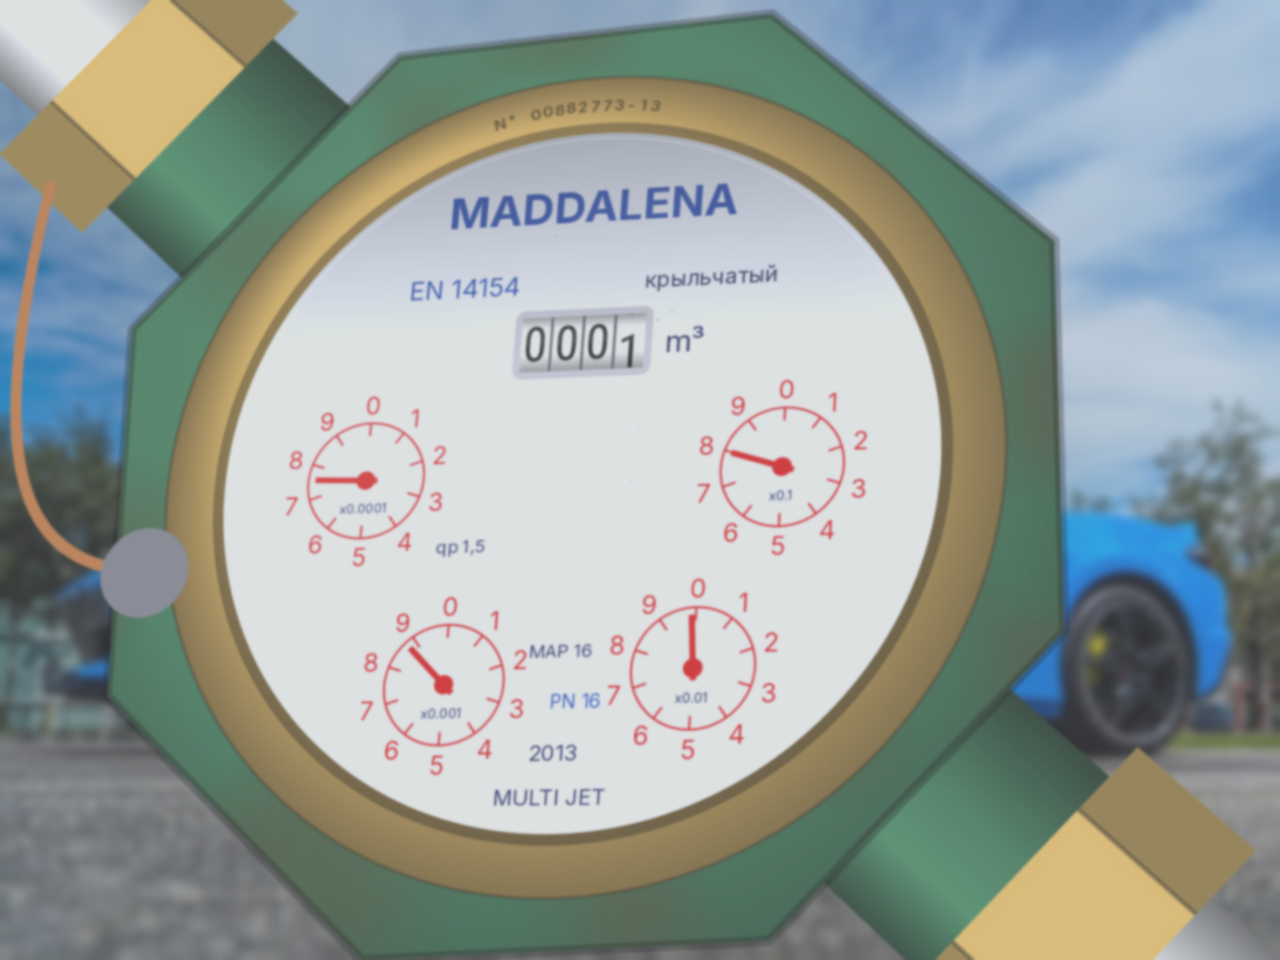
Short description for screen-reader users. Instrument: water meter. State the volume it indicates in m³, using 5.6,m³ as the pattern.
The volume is 0.7987,m³
